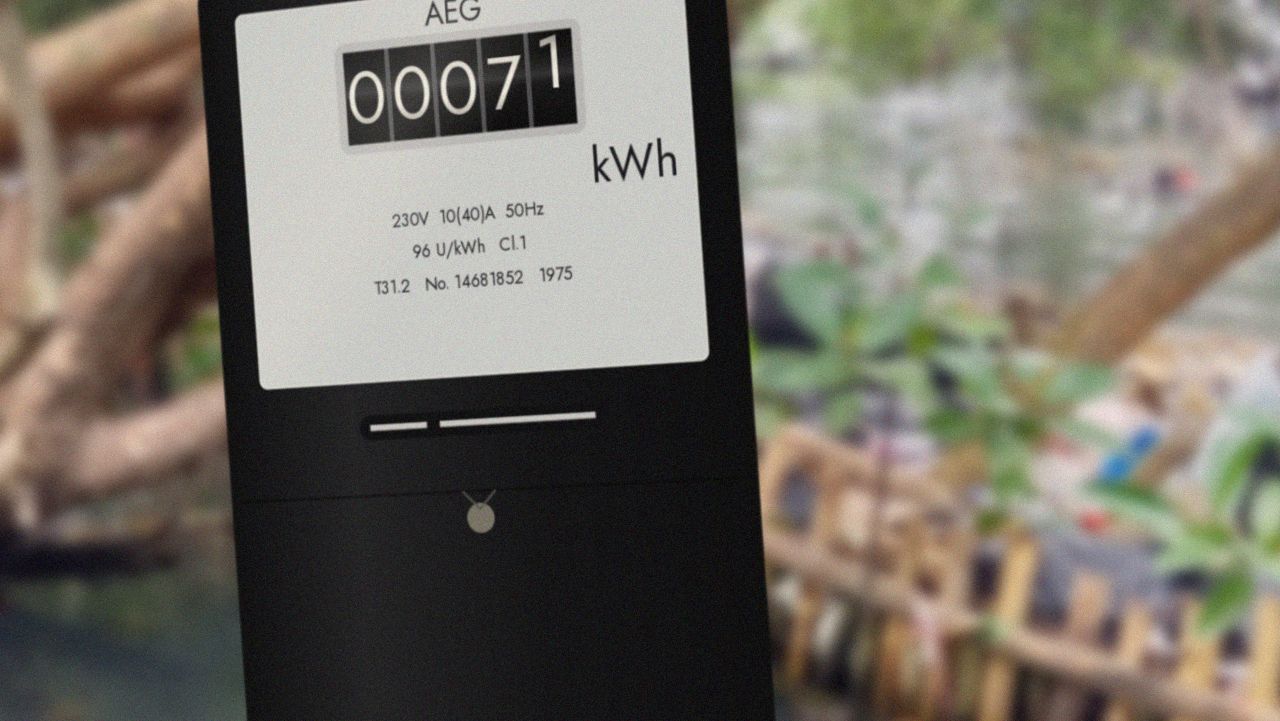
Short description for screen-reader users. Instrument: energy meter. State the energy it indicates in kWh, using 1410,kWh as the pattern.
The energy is 71,kWh
